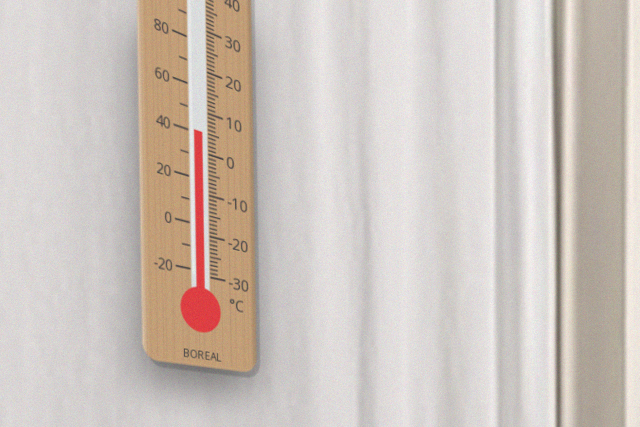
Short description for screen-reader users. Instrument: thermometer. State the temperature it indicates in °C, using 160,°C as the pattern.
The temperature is 5,°C
